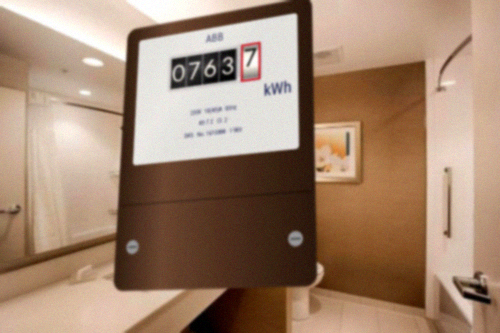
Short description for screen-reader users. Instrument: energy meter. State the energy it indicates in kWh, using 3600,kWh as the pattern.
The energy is 763.7,kWh
